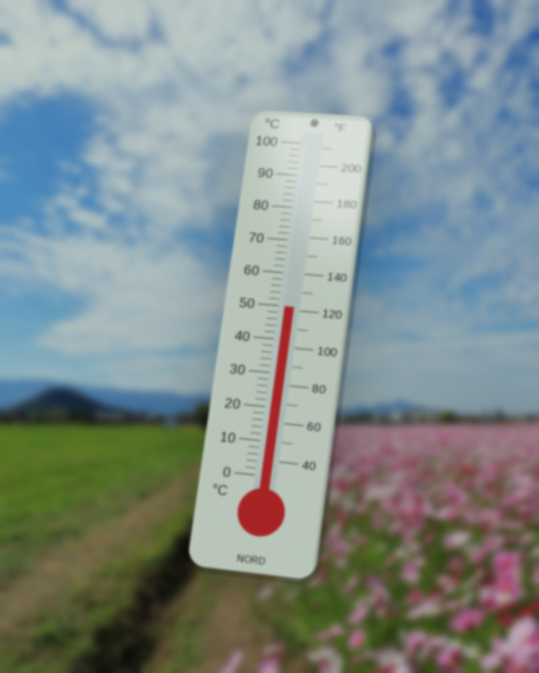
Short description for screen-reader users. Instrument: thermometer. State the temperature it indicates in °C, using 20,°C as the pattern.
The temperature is 50,°C
